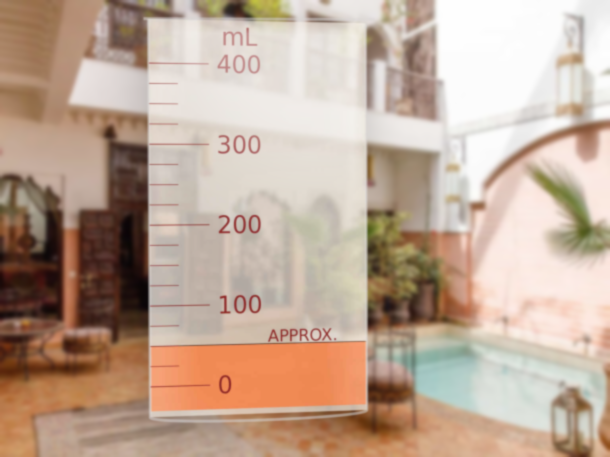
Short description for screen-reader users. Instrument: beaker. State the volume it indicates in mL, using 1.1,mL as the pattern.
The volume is 50,mL
